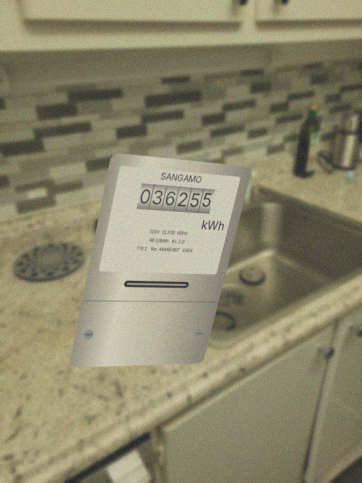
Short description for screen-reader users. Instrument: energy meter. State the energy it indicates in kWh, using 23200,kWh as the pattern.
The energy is 36255,kWh
